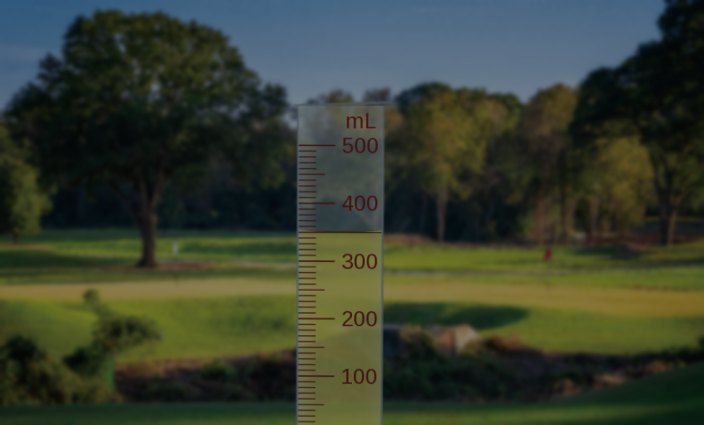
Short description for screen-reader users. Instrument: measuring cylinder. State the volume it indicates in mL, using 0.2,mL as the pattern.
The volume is 350,mL
